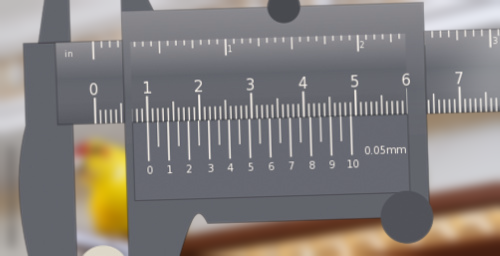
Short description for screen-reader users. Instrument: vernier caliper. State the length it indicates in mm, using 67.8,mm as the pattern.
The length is 10.0,mm
